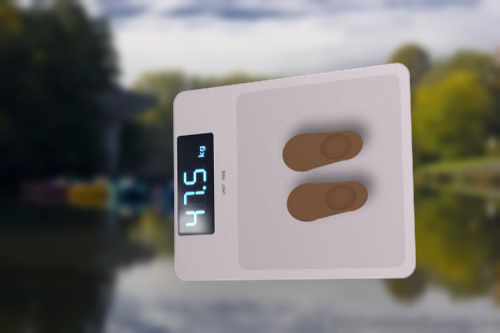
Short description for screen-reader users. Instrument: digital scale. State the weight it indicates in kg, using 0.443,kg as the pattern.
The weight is 47.5,kg
